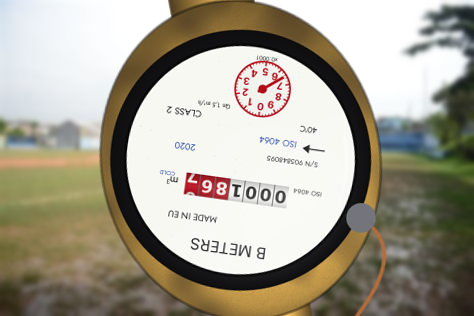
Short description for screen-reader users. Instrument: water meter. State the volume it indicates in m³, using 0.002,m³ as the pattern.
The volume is 1.8666,m³
